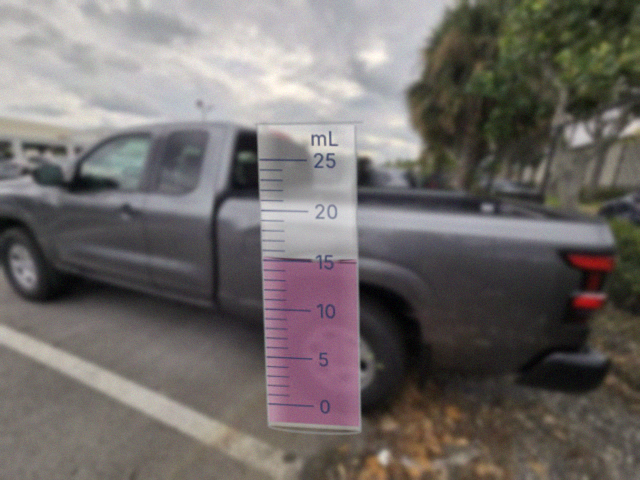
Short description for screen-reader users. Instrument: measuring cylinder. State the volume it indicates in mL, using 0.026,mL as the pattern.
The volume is 15,mL
